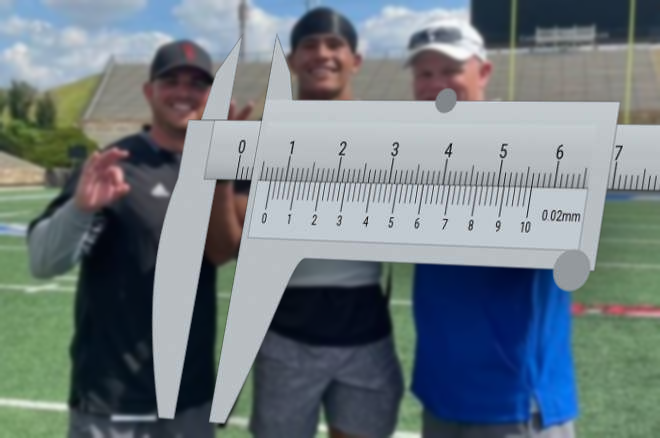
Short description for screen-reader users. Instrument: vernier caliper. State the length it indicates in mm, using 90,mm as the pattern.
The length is 7.0,mm
